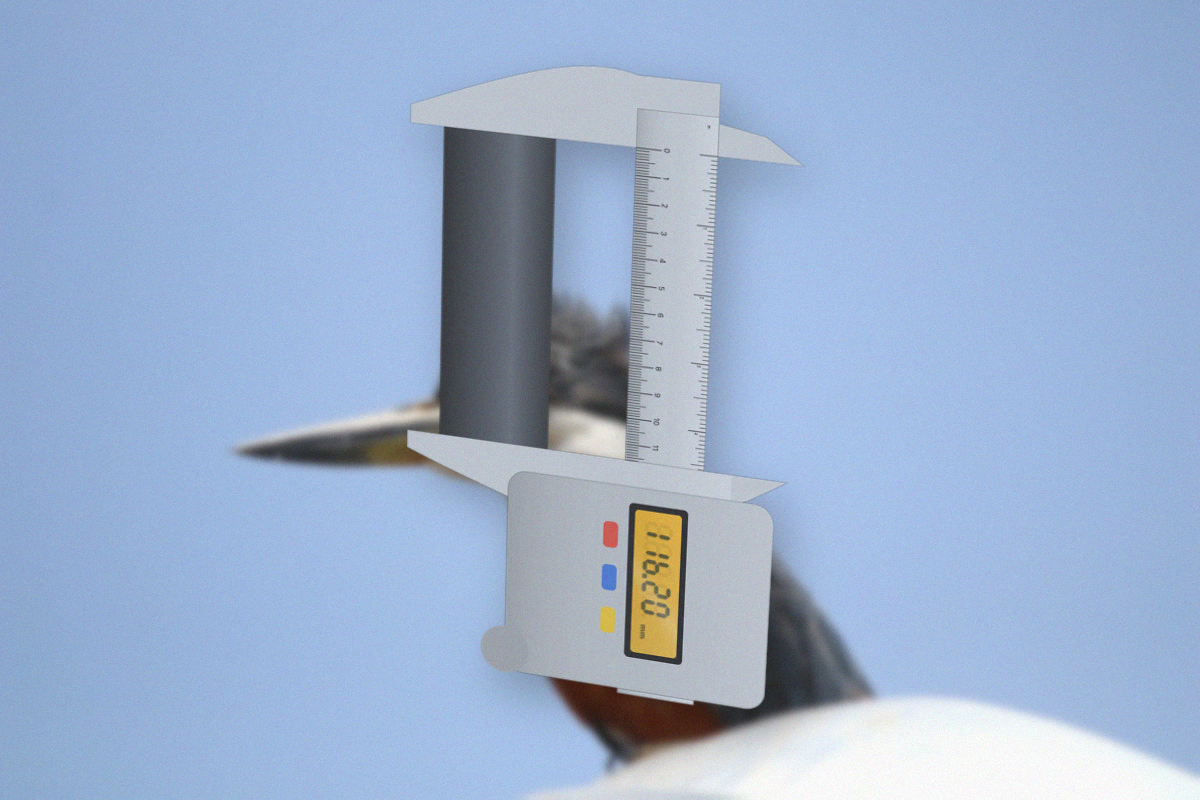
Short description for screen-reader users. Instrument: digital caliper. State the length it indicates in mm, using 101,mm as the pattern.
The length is 116.20,mm
